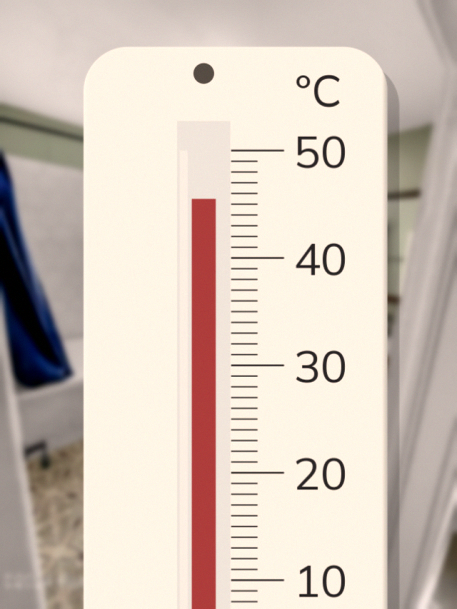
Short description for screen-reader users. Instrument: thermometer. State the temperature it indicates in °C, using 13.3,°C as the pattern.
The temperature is 45.5,°C
